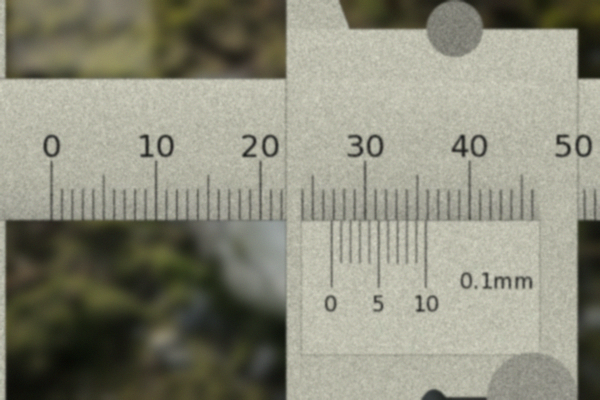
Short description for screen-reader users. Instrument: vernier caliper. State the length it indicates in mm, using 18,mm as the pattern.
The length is 26.8,mm
